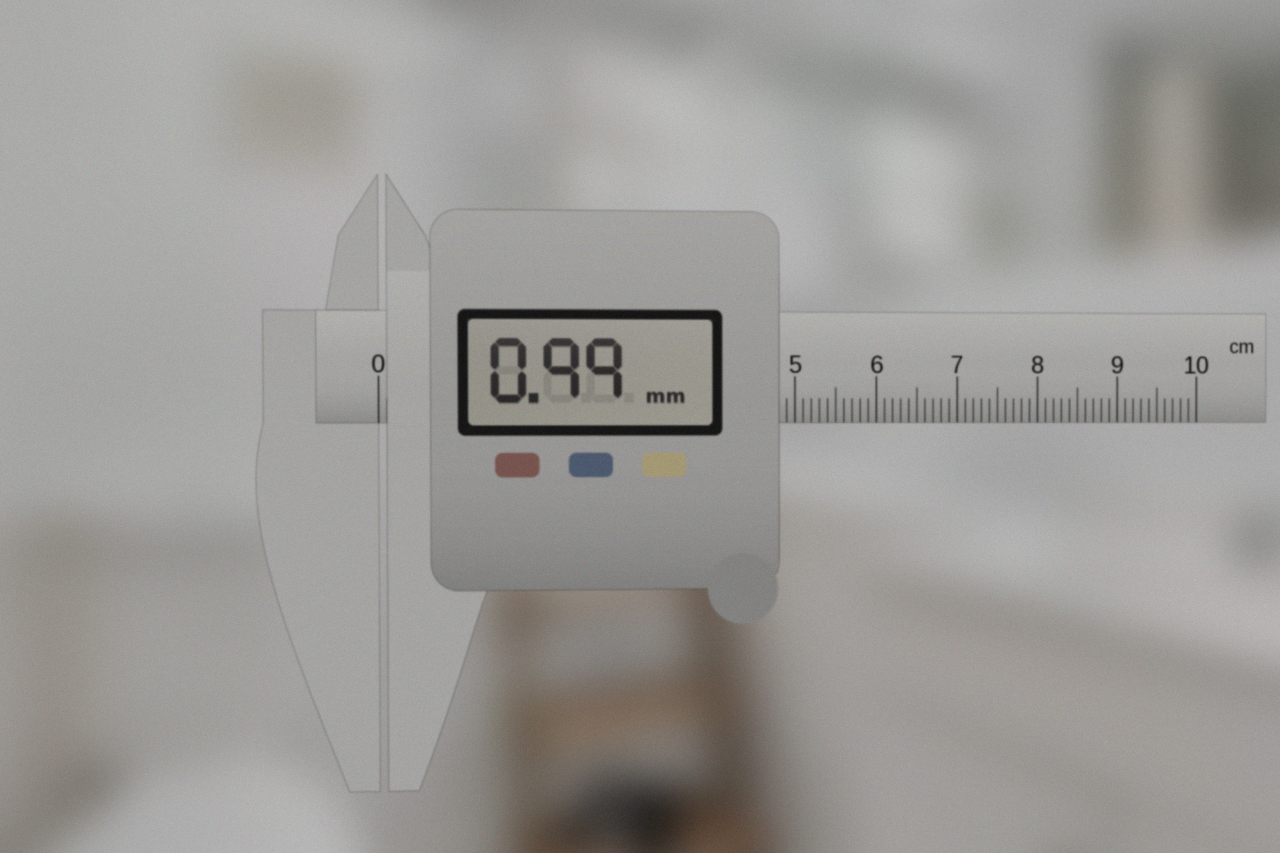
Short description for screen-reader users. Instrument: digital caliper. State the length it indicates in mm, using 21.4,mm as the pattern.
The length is 0.99,mm
